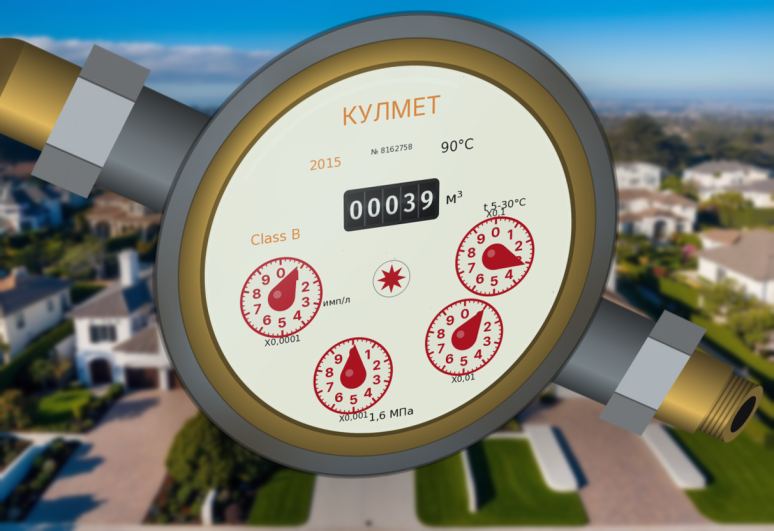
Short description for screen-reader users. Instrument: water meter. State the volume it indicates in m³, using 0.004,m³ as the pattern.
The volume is 39.3100,m³
